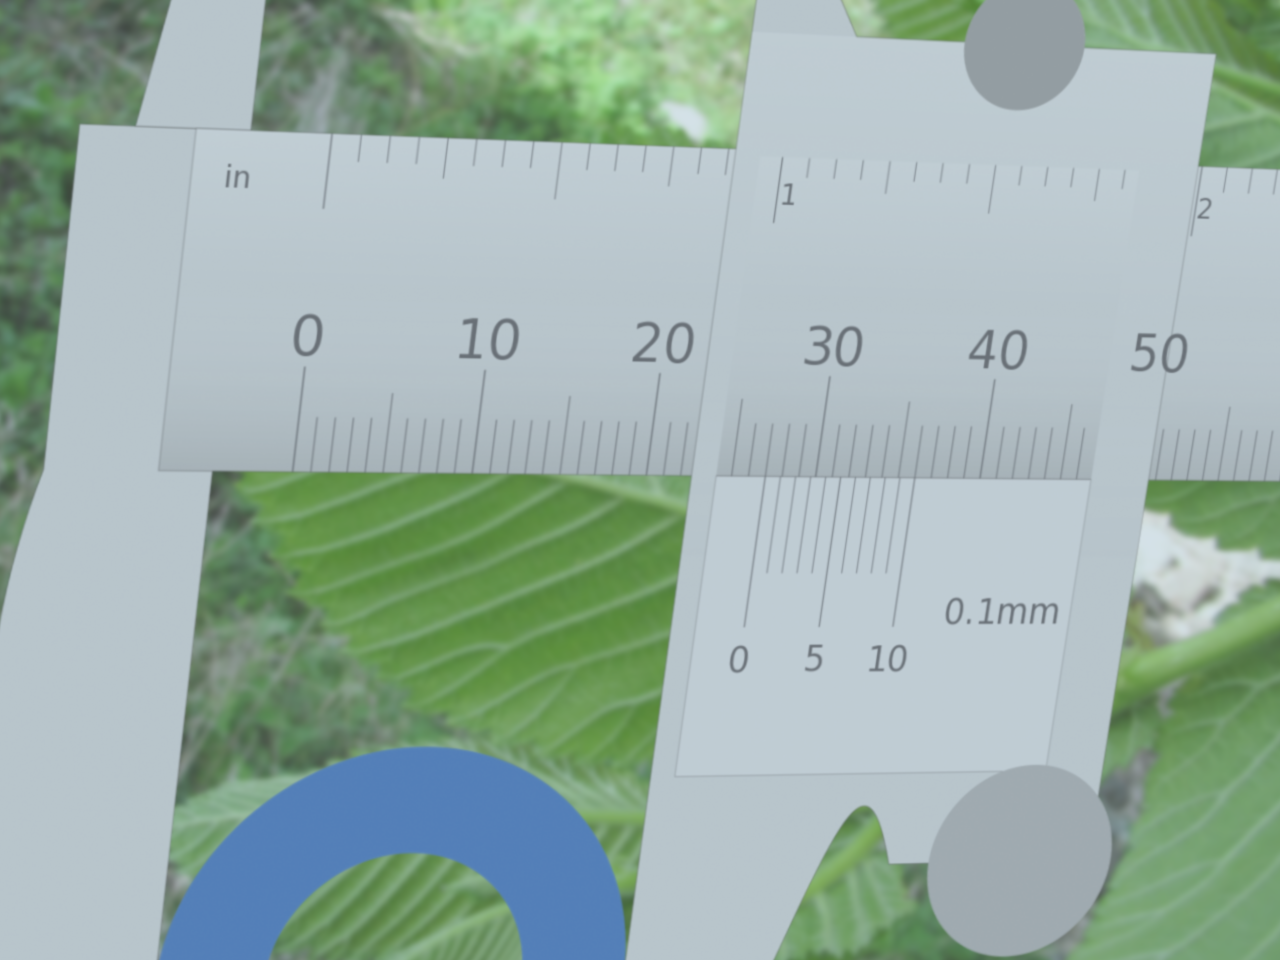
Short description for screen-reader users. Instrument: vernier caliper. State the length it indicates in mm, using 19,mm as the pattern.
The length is 27.0,mm
